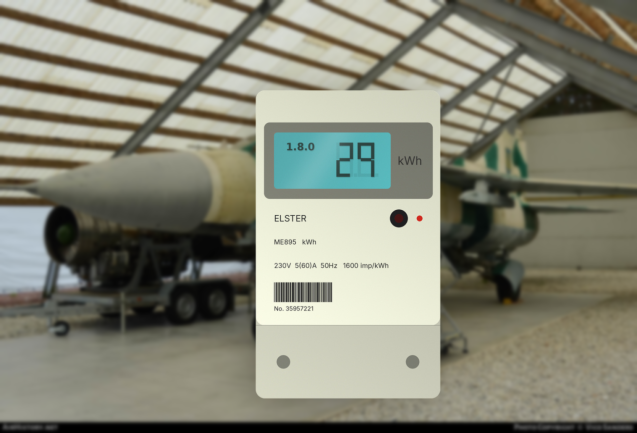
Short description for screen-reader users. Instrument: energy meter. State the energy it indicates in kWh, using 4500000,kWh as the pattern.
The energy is 29,kWh
